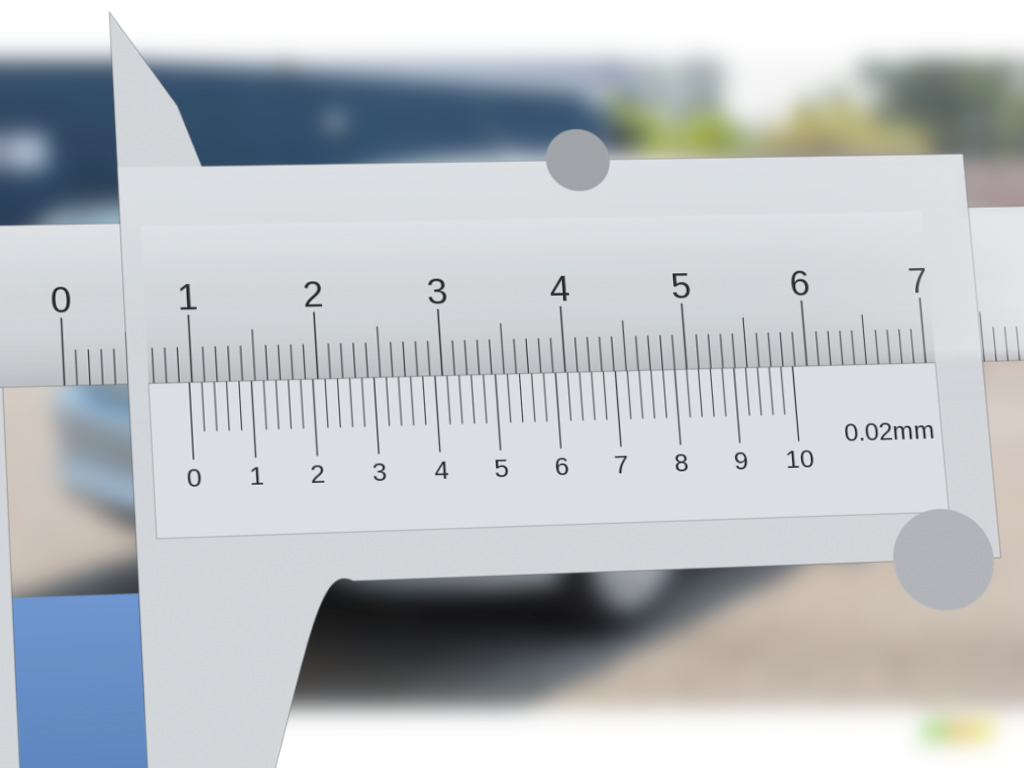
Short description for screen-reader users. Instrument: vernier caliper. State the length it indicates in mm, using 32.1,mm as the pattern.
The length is 9.8,mm
